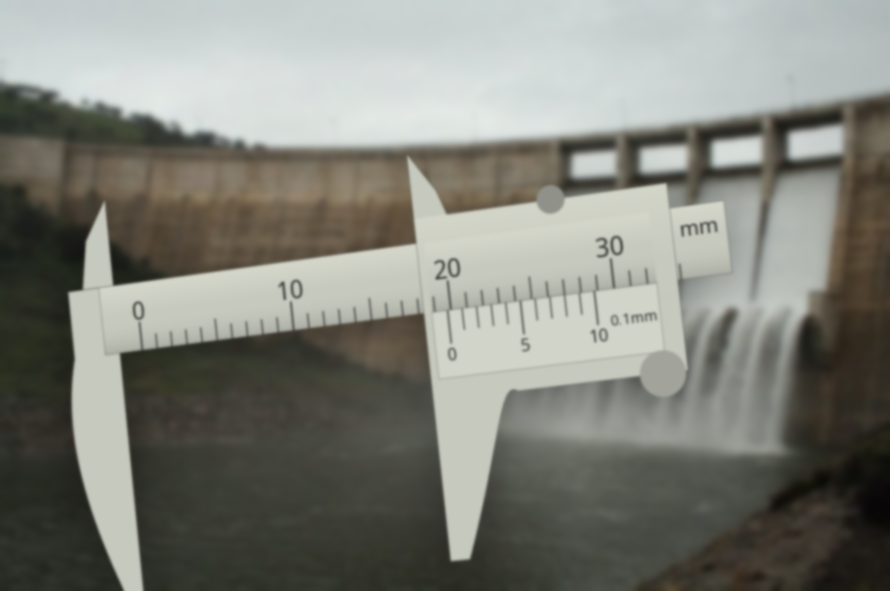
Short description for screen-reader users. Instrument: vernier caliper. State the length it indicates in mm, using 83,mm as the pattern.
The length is 19.8,mm
